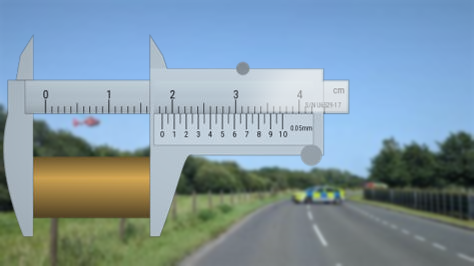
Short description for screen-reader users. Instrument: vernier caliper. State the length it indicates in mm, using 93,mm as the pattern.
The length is 18.4,mm
